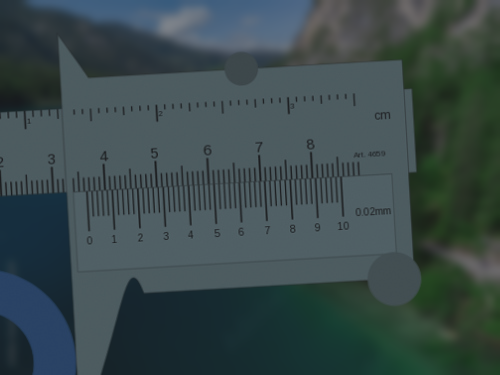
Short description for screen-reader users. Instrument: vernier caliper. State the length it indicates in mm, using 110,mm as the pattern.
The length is 36.5,mm
